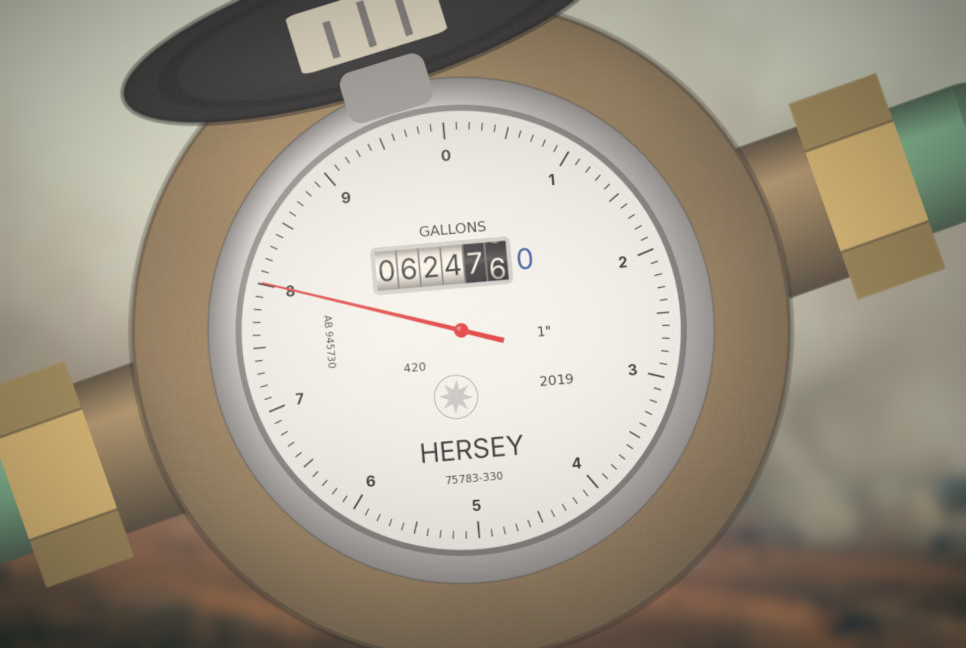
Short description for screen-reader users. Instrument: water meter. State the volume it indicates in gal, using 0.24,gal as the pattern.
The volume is 624758.0,gal
